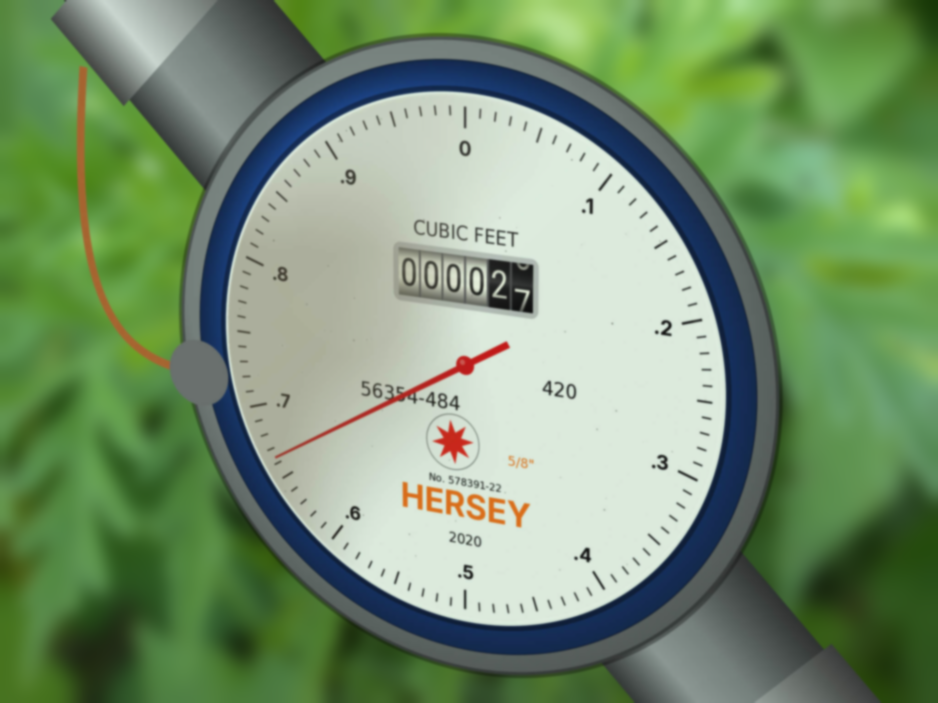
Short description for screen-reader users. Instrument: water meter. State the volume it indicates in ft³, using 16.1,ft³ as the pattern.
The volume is 26.66,ft³
